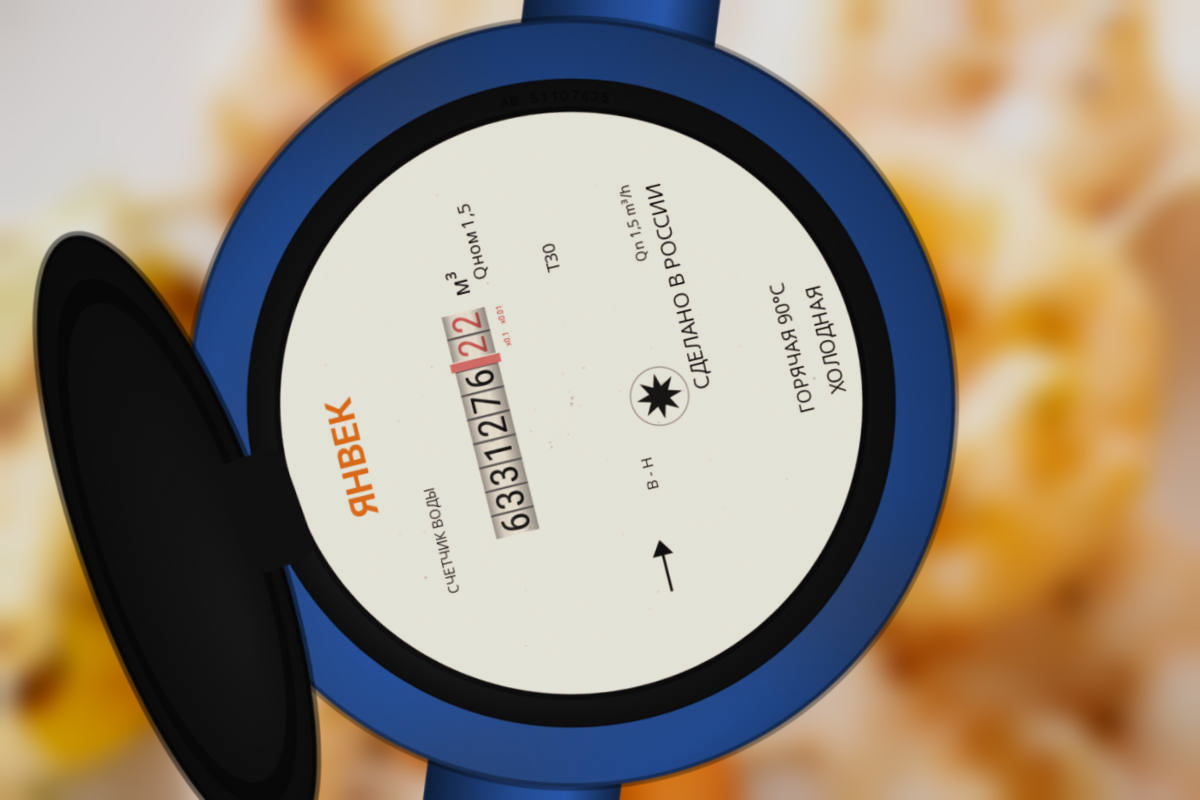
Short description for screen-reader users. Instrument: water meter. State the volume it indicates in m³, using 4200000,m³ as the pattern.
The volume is 6331276.22,m³
